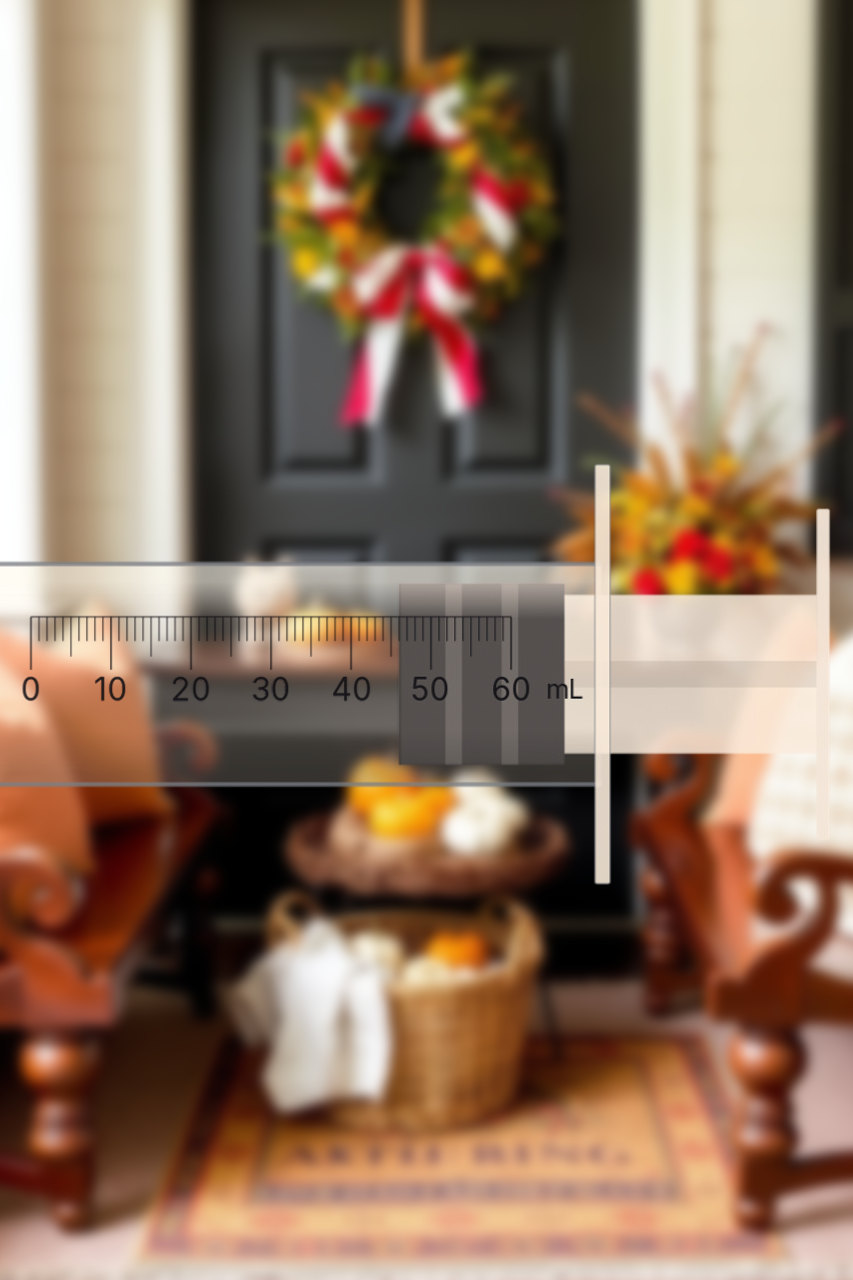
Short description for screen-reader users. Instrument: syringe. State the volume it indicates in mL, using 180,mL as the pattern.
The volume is 46,mL
